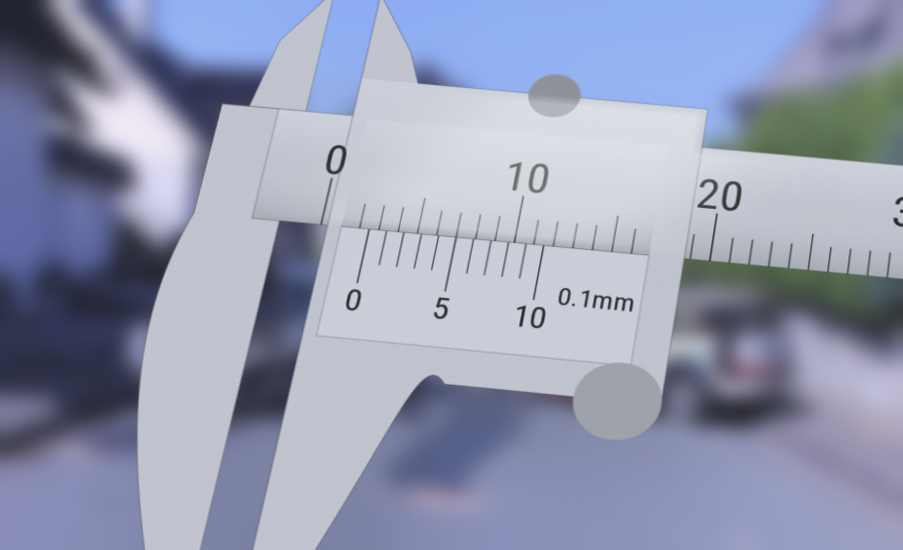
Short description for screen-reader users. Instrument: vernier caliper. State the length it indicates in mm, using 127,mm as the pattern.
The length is 2.5,mm
